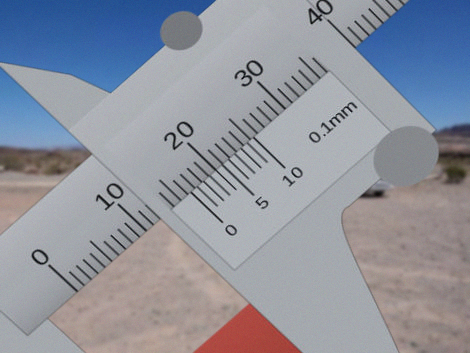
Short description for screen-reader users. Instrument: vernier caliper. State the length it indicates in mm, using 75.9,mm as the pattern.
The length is 16.4,mm
